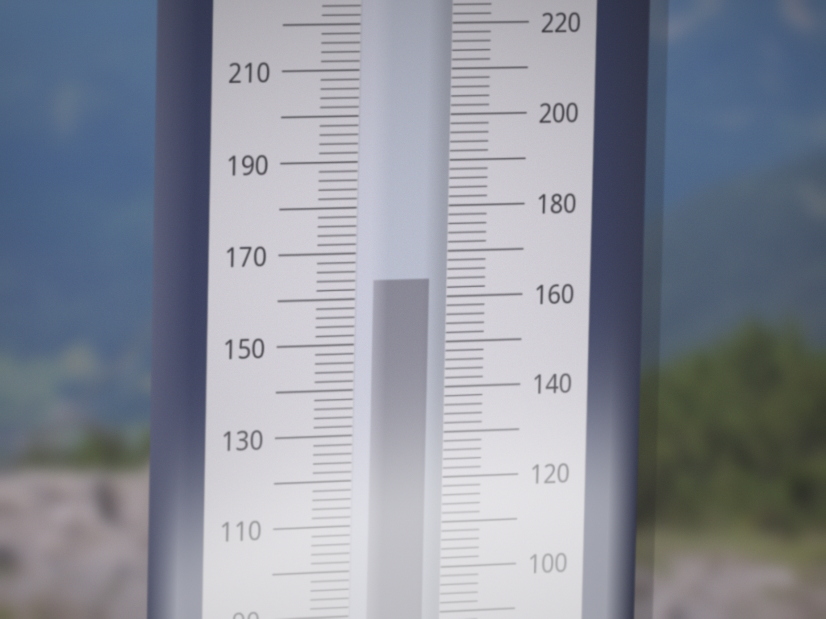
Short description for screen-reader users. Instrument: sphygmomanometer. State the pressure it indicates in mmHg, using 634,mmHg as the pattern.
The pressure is 164,mmHg
